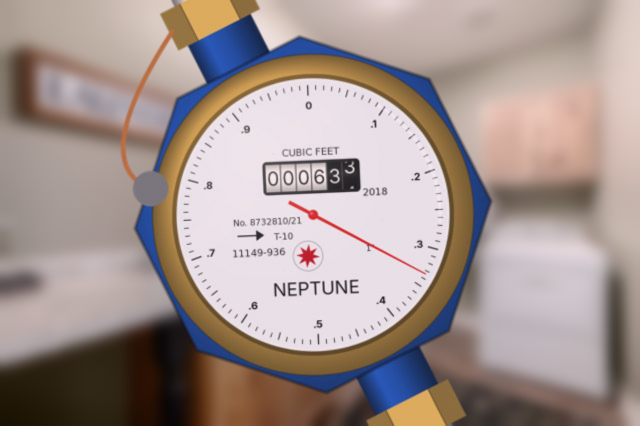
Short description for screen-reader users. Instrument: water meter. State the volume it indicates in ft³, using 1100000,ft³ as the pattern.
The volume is 633.33,ft³
